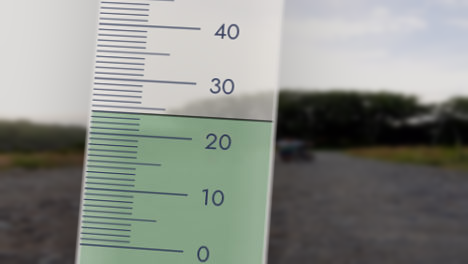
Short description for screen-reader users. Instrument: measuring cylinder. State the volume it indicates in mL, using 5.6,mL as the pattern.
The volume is 24,mL
